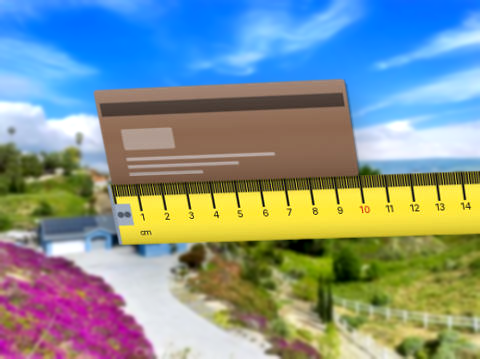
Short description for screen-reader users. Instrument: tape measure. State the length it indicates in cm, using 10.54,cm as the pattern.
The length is 10,cm
